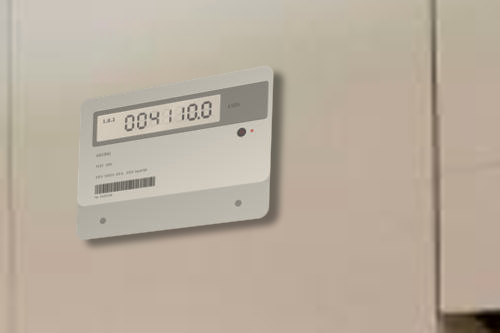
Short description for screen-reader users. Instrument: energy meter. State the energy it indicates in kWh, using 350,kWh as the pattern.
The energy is 4110.0,kWh
